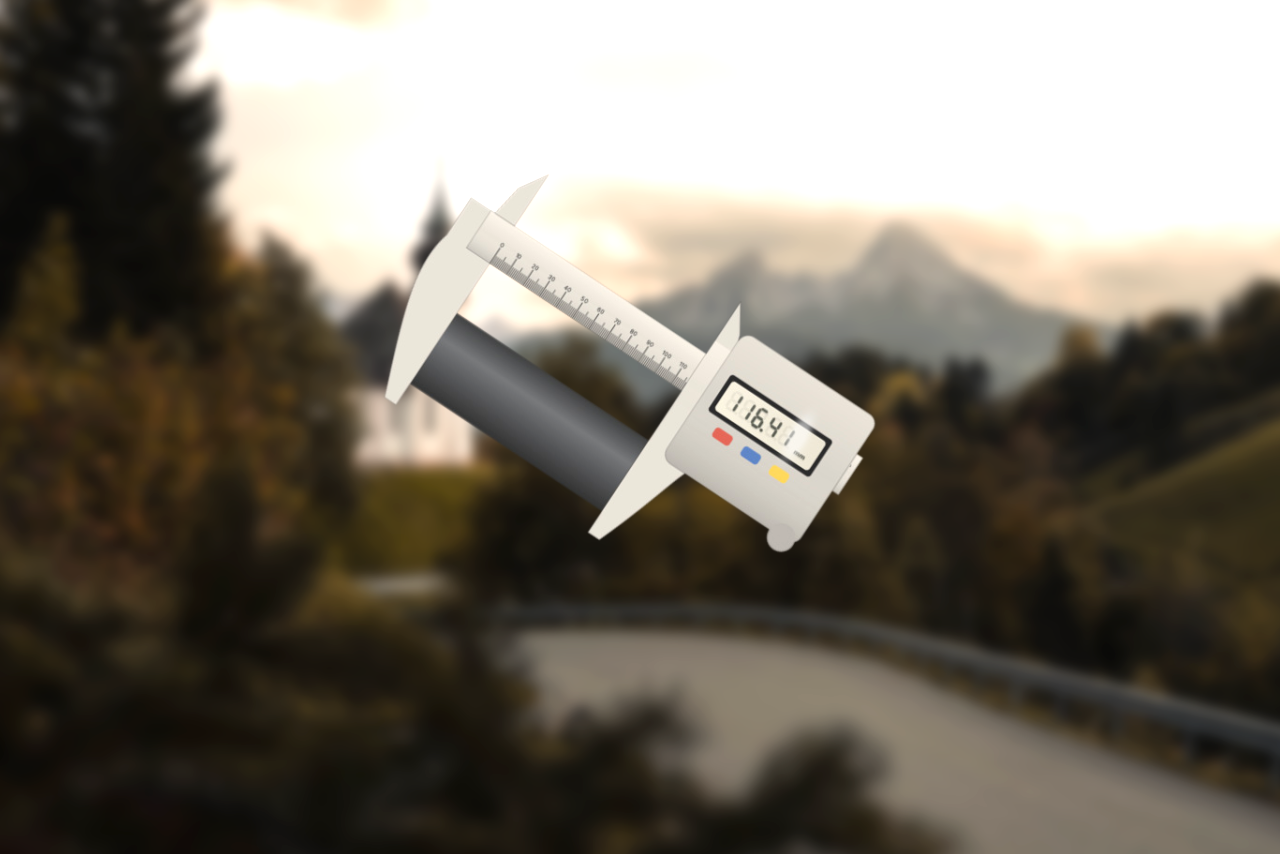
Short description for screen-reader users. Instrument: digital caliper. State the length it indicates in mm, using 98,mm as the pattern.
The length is 116.41,mm
